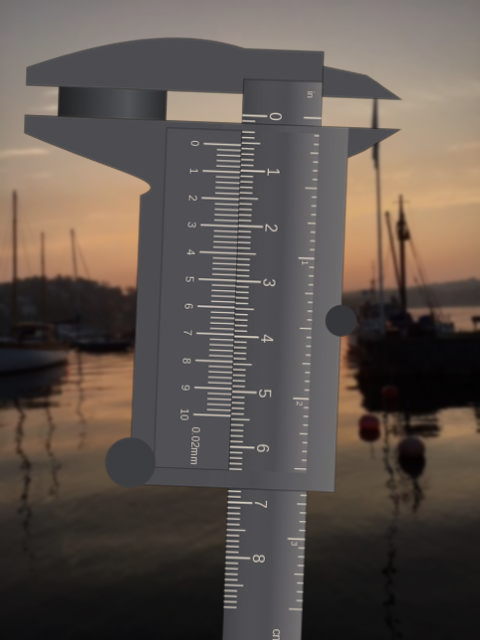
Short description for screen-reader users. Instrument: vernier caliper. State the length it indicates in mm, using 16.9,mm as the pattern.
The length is 5.4,mm
